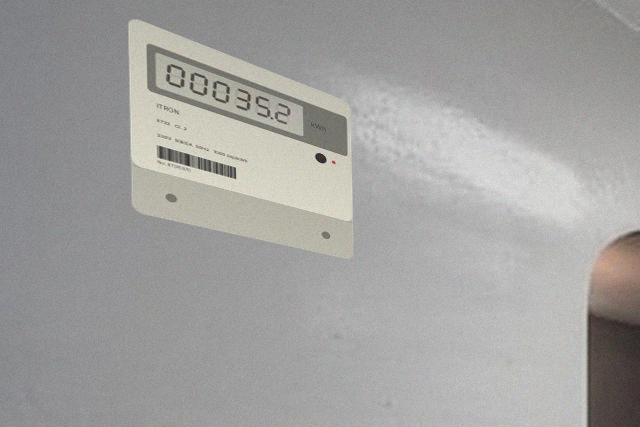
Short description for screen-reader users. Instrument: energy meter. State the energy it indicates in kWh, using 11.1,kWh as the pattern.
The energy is 35.2,kWh
